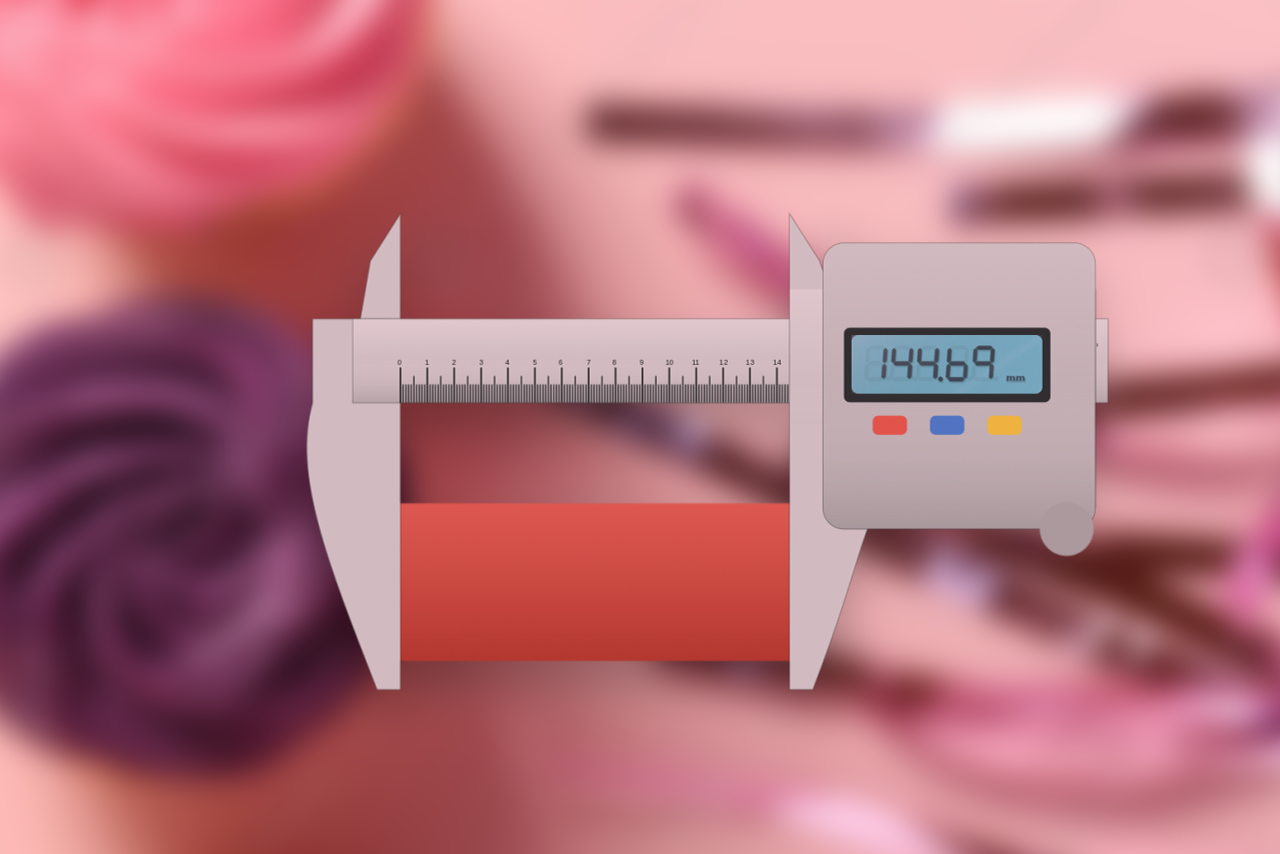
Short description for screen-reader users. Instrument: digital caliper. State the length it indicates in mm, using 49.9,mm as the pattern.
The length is 144.69,mm
